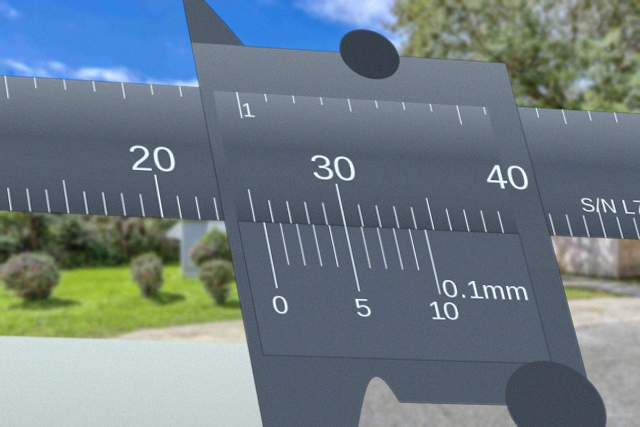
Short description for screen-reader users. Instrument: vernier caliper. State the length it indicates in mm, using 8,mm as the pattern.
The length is 25.5,mm
